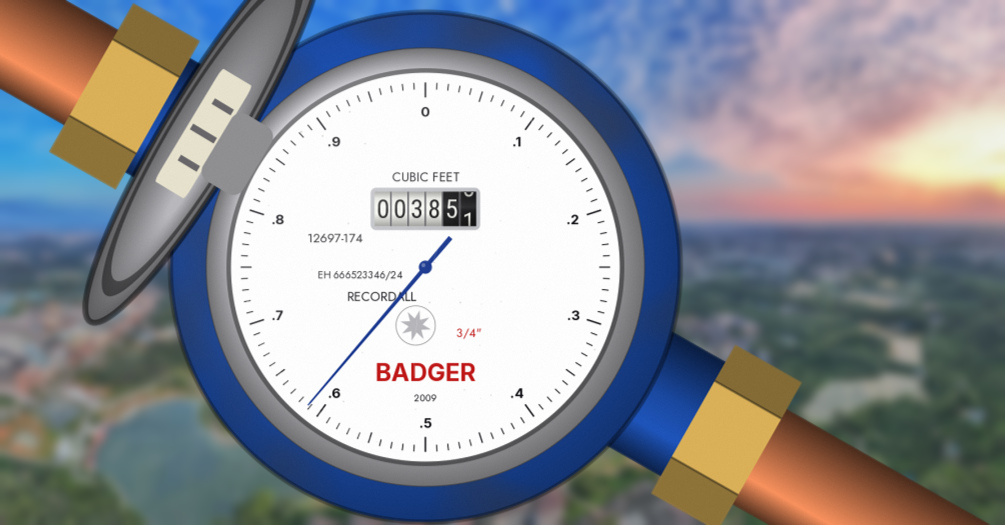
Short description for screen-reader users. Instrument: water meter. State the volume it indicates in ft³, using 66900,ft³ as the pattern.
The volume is 3850.61,ft³
